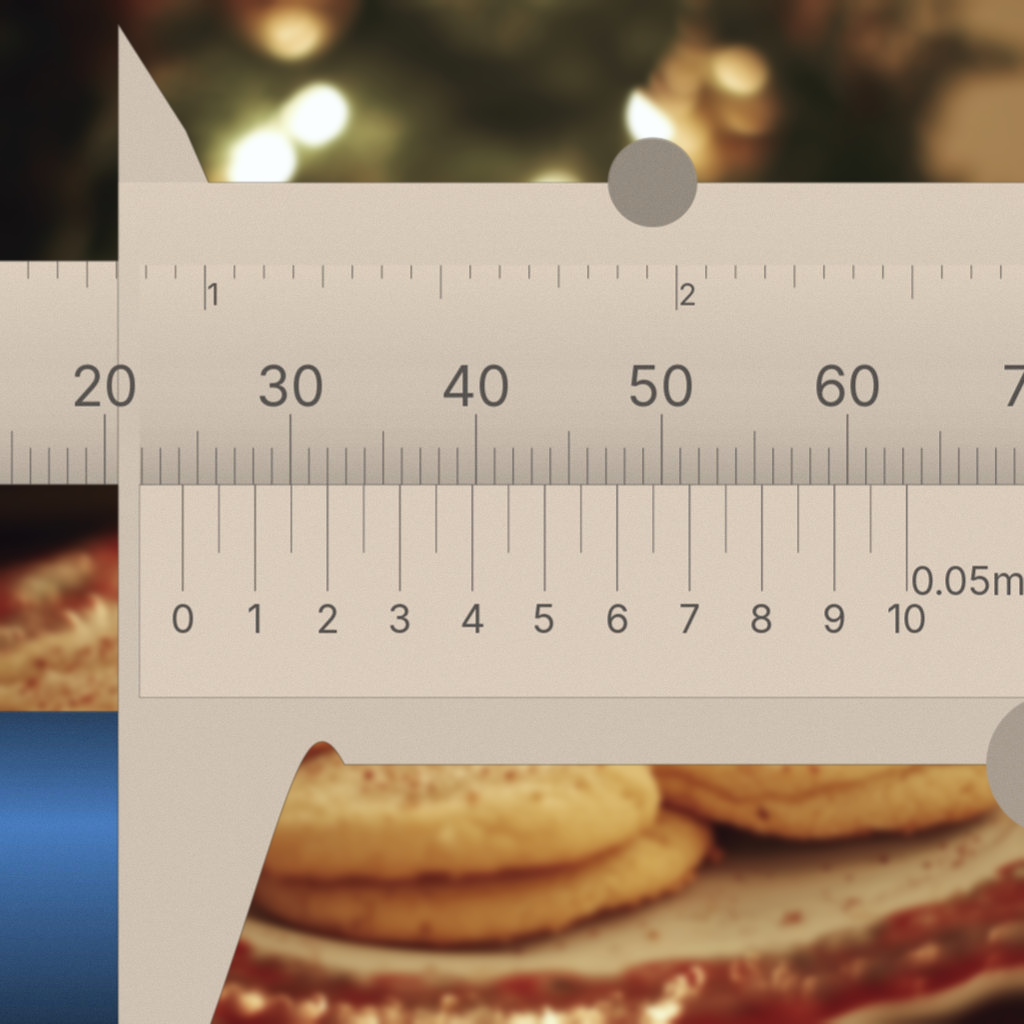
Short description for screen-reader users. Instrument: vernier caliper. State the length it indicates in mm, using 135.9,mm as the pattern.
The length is 24.2,mm
